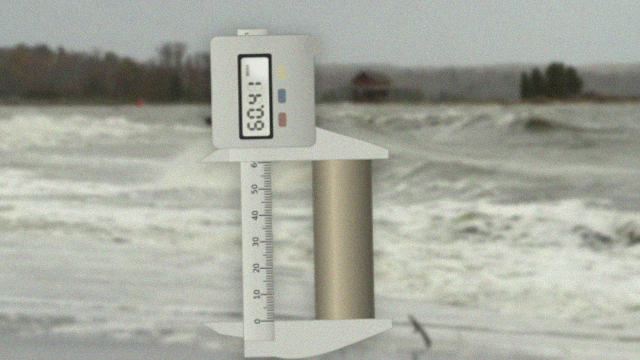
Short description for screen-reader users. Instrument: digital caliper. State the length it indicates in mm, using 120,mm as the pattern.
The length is 60.41,mm
